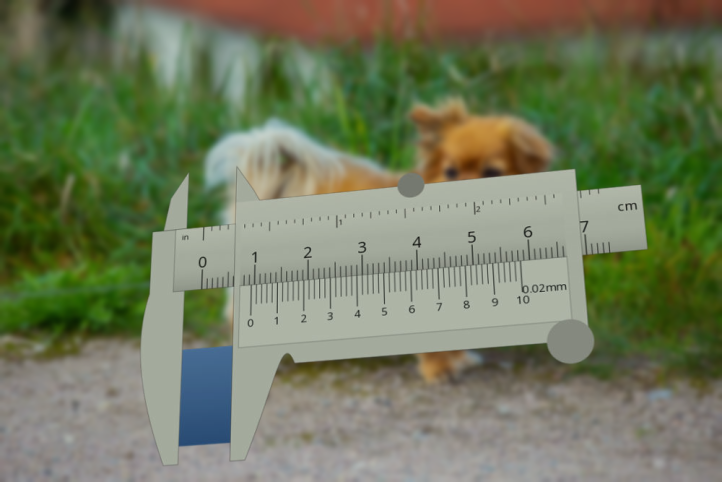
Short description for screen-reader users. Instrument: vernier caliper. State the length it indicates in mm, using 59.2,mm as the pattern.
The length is 9.4,mm
